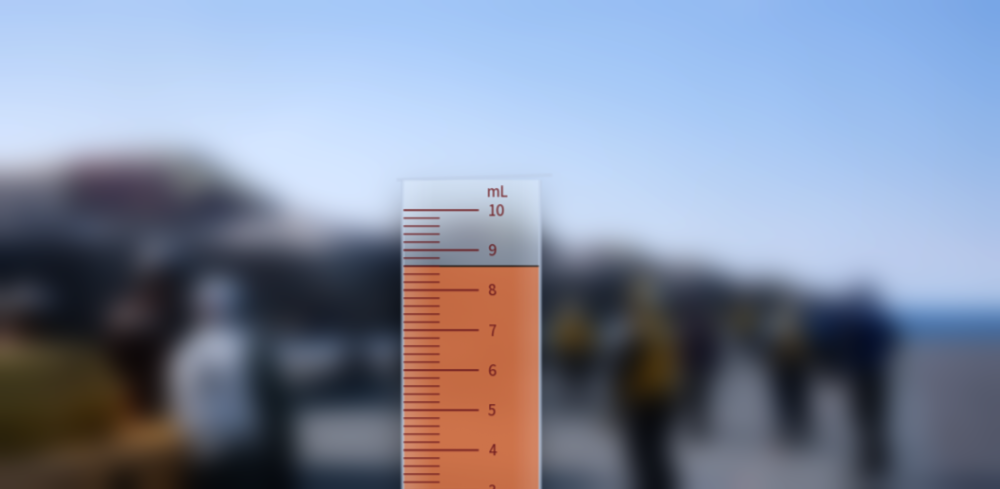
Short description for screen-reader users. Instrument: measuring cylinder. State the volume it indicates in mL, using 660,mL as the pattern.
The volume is 8.6,mL
